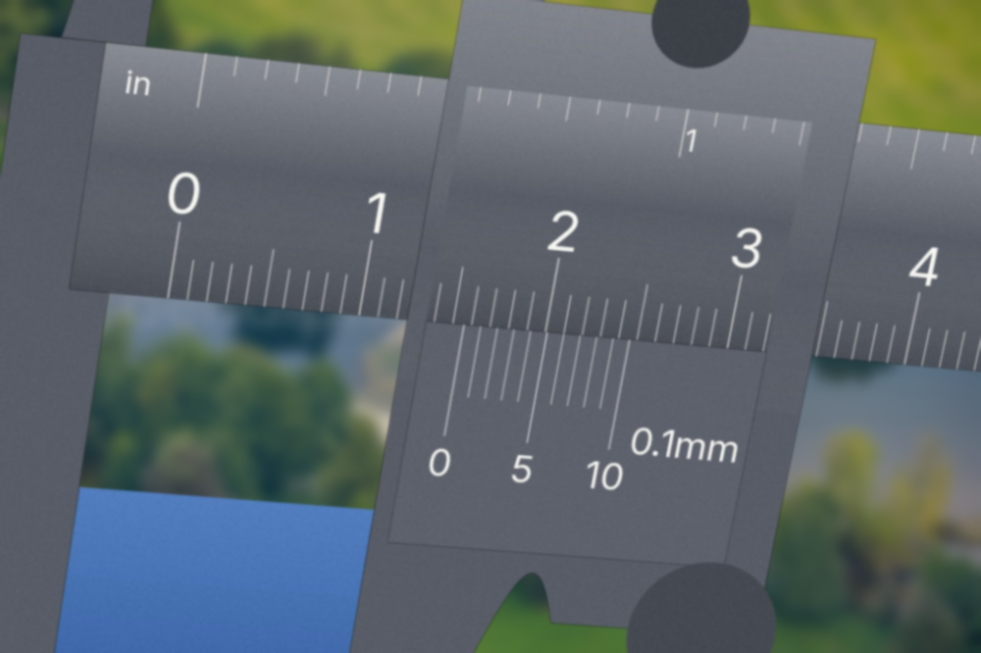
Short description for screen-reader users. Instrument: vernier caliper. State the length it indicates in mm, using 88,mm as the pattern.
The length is 15.6,mm
